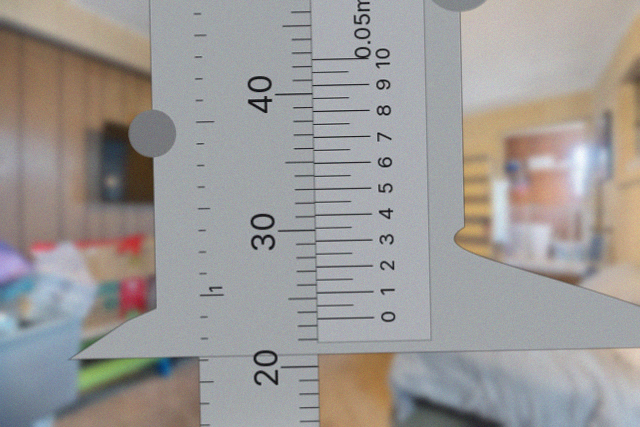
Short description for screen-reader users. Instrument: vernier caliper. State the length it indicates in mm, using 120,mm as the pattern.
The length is 23.5,mm
